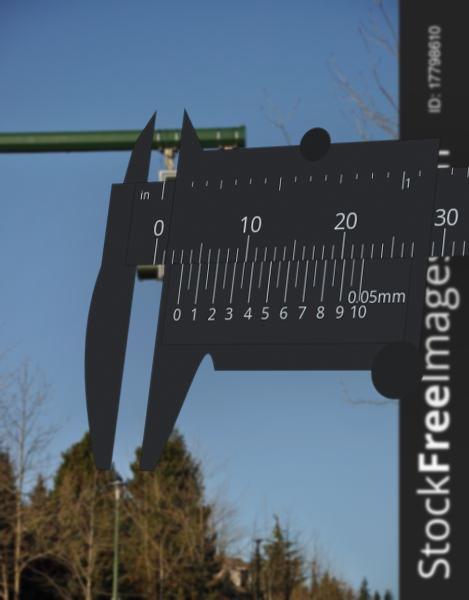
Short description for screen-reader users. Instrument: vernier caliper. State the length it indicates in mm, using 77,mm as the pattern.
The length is 3.2,mm
